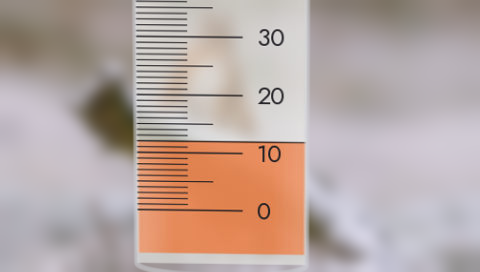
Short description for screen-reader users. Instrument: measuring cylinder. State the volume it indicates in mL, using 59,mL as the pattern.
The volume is 12,mL
